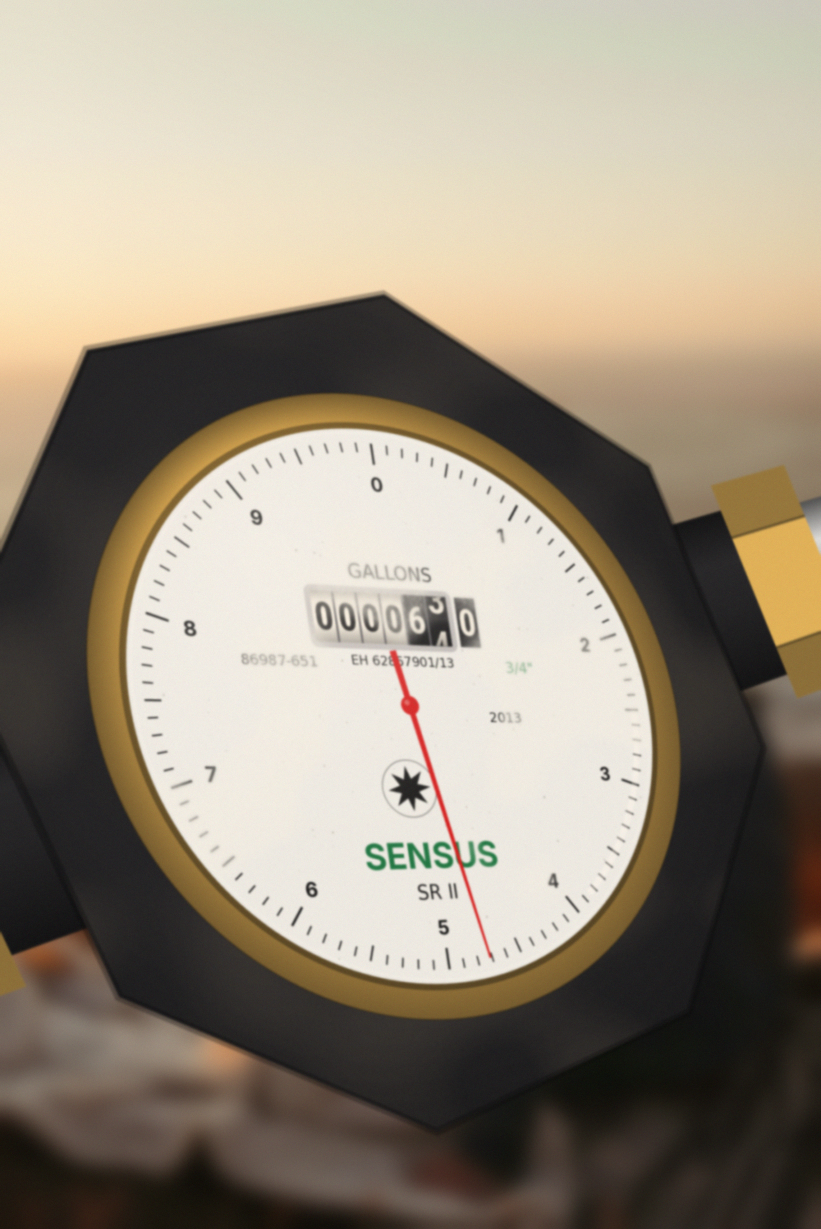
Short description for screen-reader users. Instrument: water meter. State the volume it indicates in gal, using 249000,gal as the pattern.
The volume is 634.7,gal
